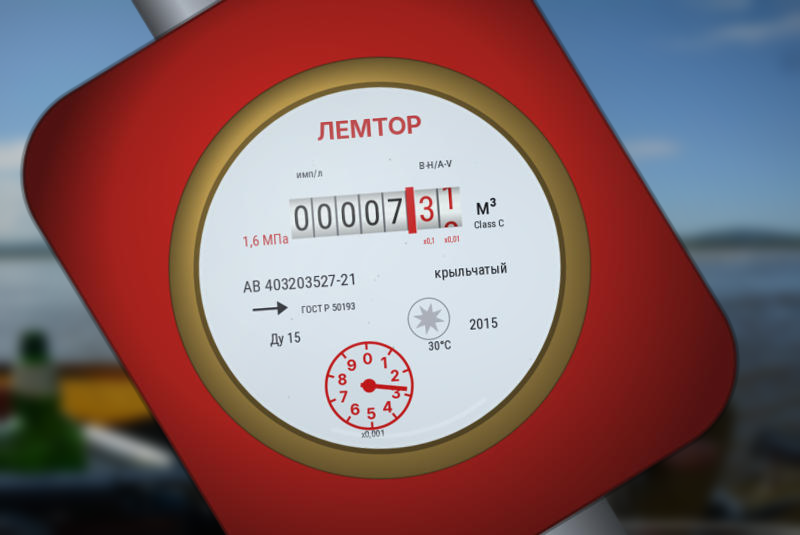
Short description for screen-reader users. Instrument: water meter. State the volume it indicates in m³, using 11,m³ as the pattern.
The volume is 7.312,m³
